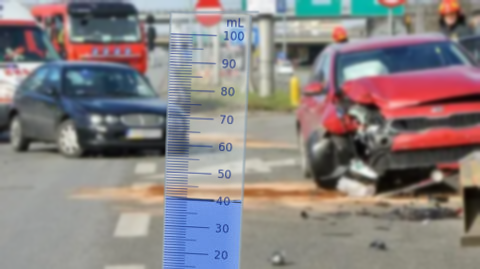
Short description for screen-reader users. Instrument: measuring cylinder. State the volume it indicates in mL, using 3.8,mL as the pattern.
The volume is 40,mL
